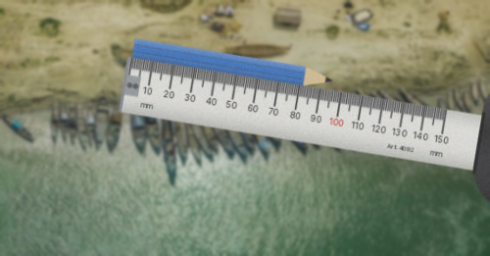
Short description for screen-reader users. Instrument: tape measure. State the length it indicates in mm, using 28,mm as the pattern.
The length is 95,mm
